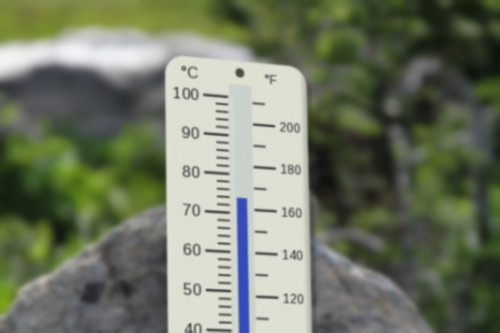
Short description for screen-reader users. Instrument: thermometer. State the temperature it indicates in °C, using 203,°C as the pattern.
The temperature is 74,°C
